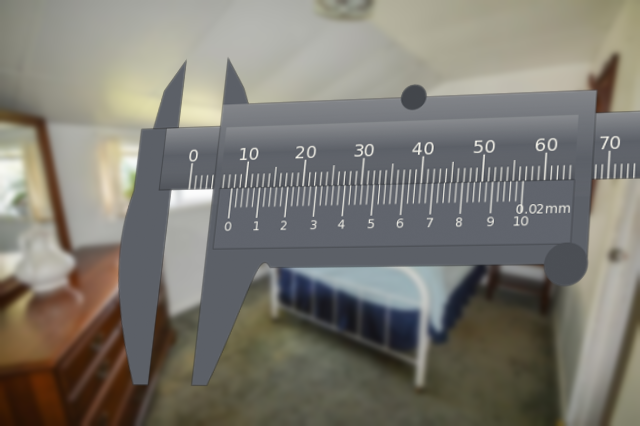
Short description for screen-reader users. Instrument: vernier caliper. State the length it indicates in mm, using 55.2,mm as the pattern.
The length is 7.6,mm
